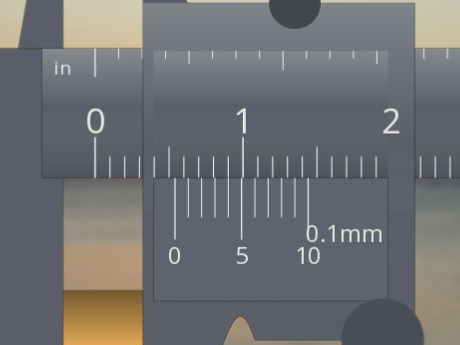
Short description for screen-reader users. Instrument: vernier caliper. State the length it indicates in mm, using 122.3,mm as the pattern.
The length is 5.4,mm
